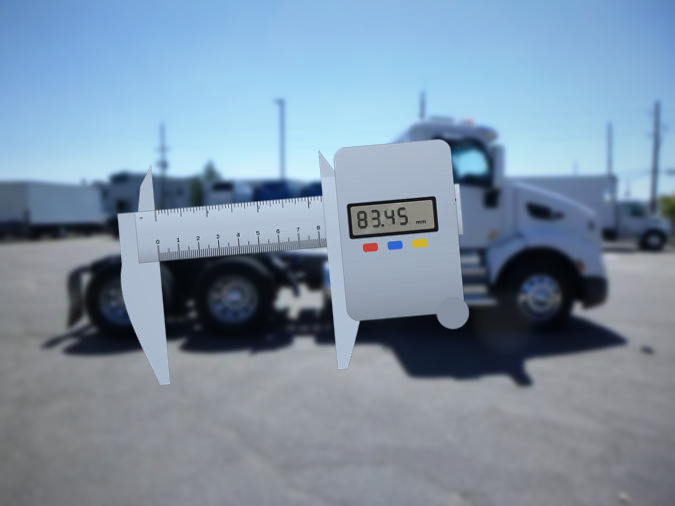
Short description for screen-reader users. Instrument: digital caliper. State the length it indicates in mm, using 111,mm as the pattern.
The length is 83.45,mm
